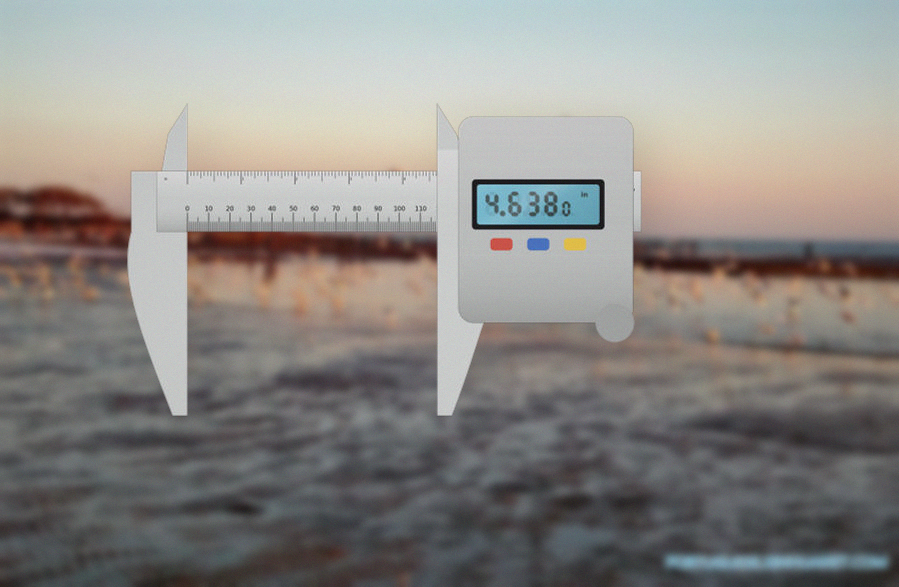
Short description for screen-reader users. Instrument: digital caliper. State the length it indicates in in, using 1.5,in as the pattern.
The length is 4.6380,in
